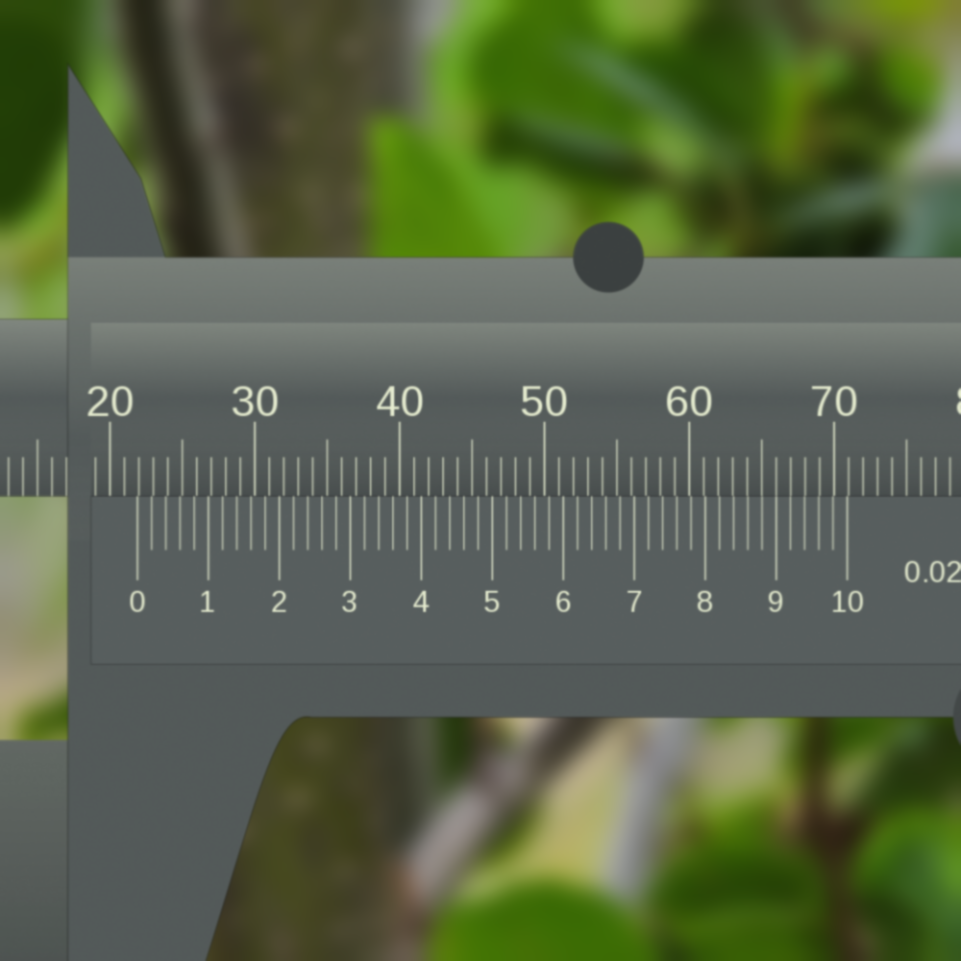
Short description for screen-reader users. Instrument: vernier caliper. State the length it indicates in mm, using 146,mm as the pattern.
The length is 21.9,mm
